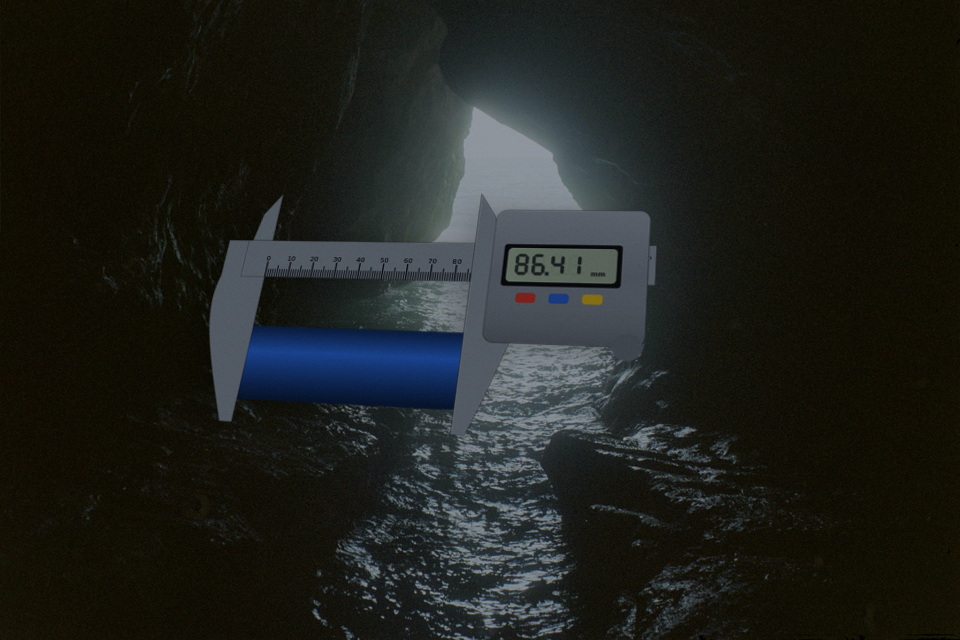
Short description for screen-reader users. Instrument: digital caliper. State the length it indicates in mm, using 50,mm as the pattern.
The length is 86.41,mm
